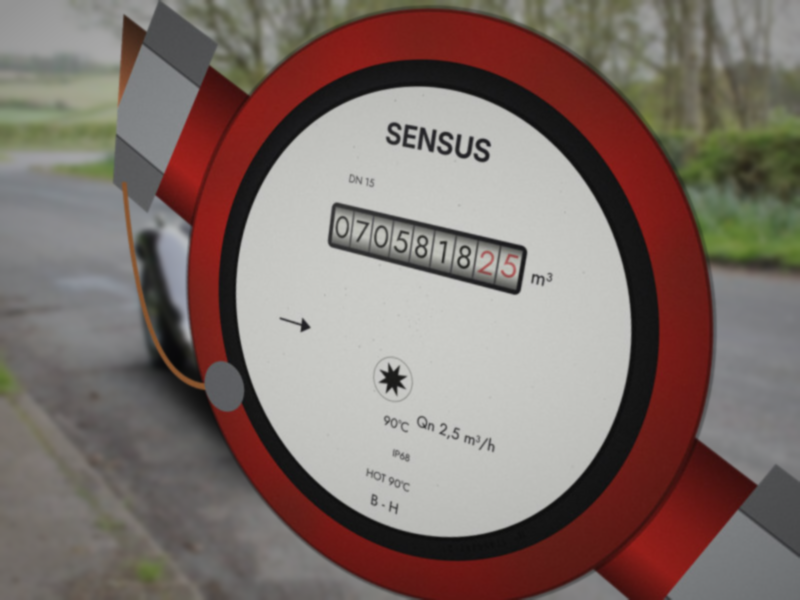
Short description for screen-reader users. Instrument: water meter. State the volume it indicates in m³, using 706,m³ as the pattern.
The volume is 705818.25,m³
